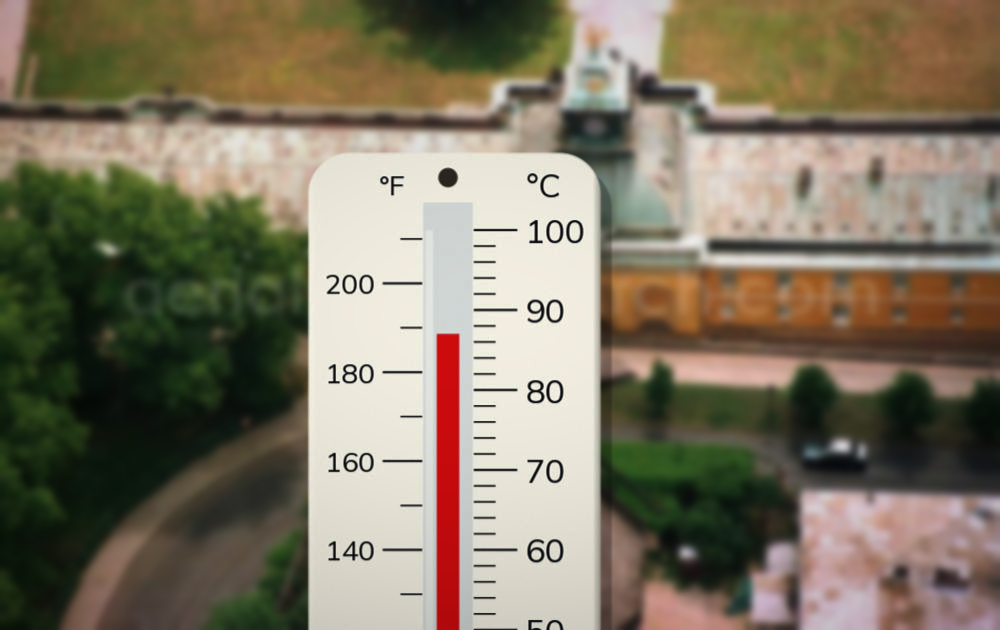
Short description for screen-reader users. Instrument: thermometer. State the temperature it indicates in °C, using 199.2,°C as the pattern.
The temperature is 87,°C
